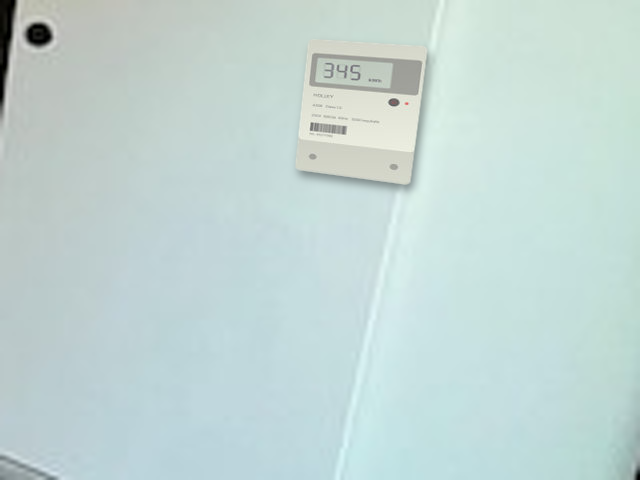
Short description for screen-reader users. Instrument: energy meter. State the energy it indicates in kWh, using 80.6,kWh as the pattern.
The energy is 345,kWh
